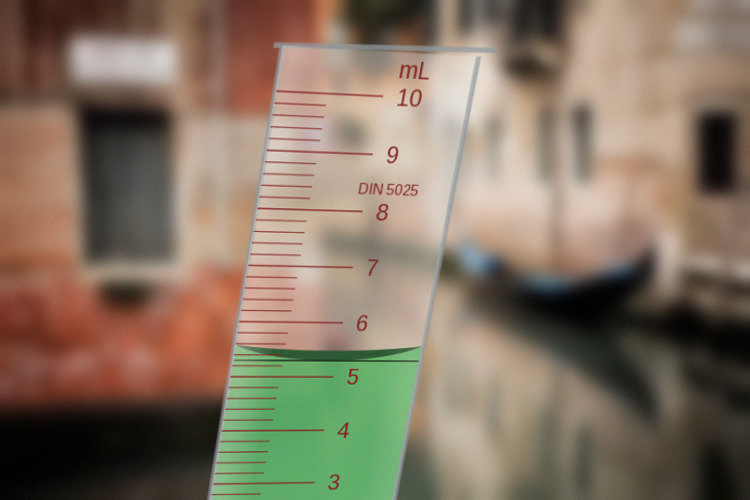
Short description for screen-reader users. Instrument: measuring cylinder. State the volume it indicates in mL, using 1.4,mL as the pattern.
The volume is 5.3,mL
